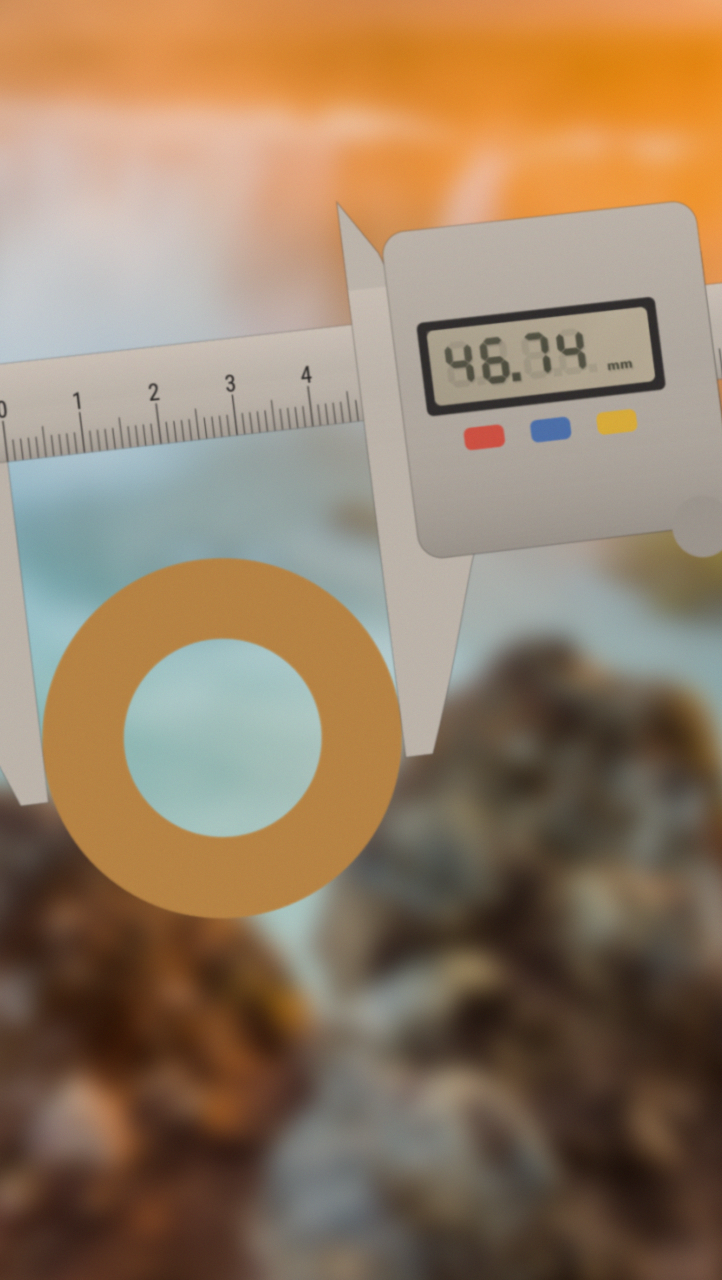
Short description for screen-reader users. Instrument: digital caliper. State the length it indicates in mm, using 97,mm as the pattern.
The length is 46.74,mm
